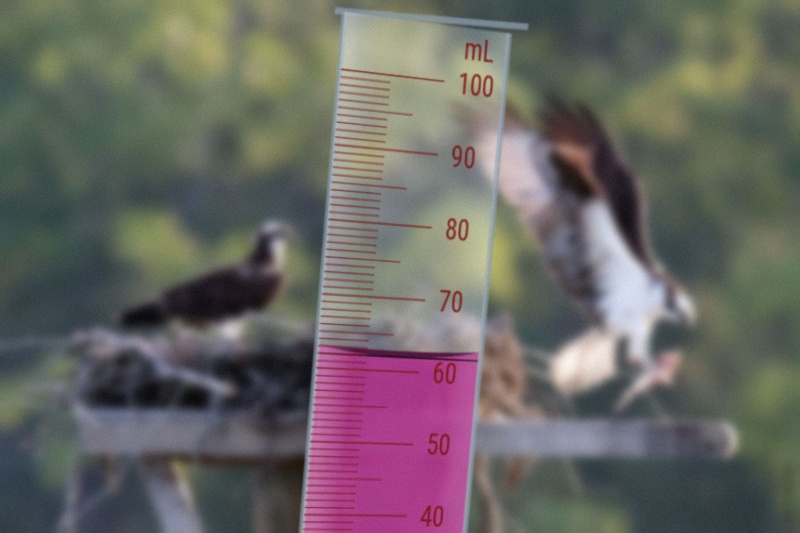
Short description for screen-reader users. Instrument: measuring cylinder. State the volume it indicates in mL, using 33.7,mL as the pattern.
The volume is 62,mL
